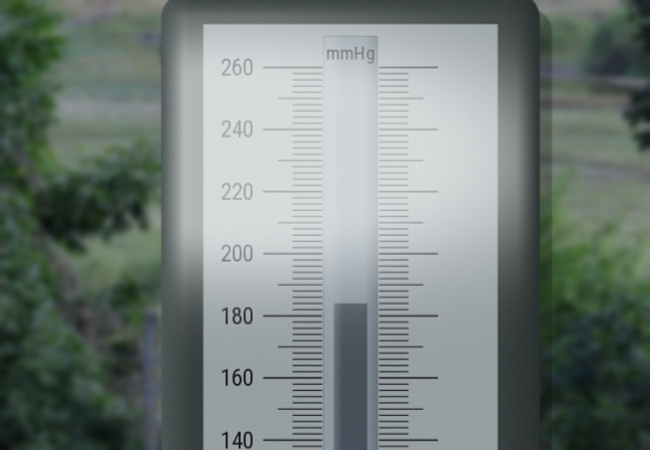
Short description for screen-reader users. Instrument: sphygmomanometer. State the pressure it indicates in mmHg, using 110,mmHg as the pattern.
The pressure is 184,mmHg
